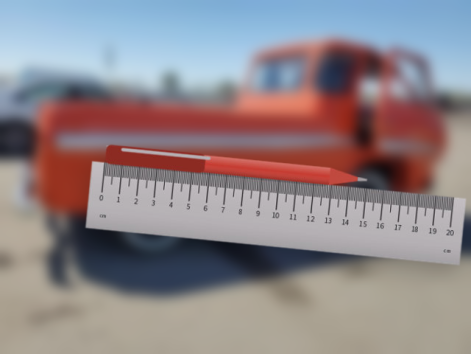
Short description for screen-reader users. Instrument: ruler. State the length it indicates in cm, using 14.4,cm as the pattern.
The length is 15,cm
